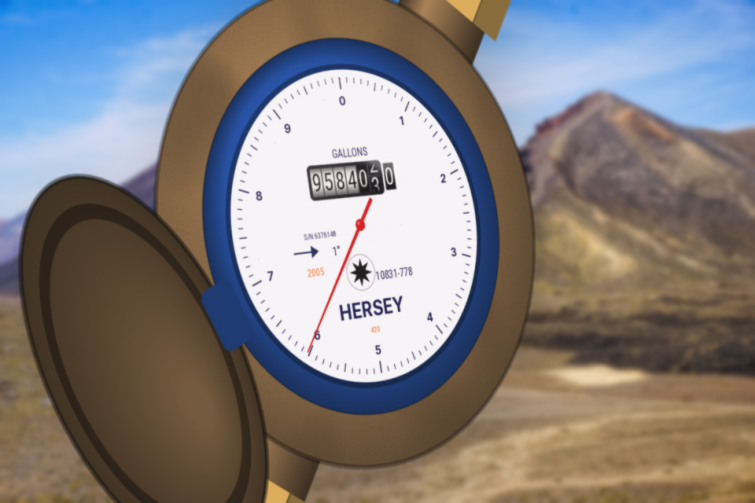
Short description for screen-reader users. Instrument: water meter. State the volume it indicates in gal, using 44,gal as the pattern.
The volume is 9584026.0,gal
